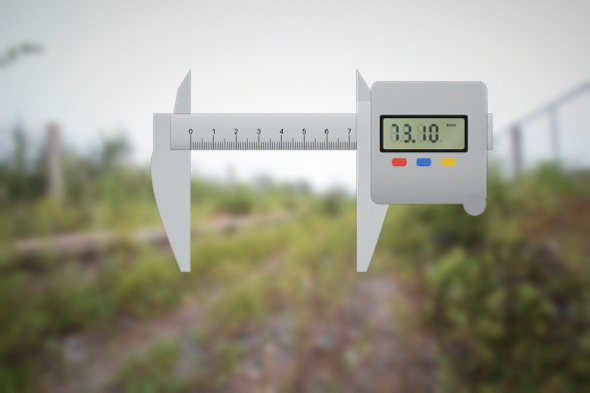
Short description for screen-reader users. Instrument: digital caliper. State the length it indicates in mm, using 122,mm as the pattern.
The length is 73.10,mm
